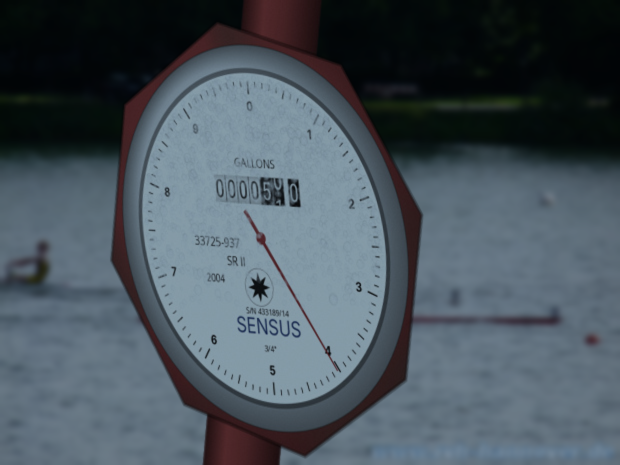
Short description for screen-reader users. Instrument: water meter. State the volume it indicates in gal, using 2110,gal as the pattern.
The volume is 504.0,gal
